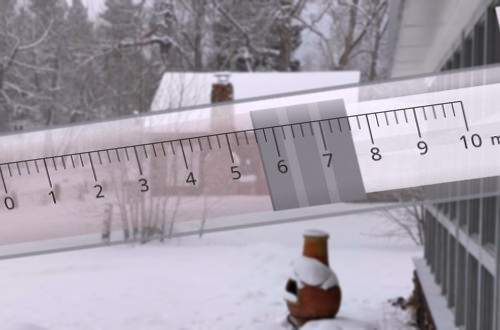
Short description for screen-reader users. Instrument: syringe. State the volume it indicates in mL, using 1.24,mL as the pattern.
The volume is 5.6,mL
